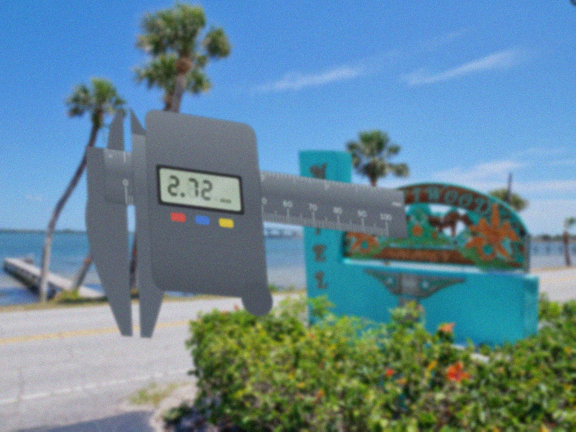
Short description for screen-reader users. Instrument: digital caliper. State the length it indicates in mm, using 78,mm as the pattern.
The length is 2.72,mm
